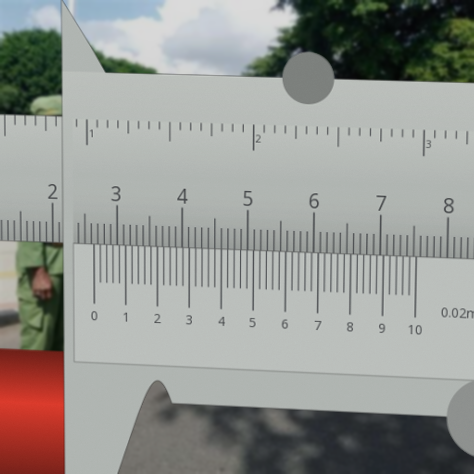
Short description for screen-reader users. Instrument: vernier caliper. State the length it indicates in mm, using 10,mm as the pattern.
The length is 26.4,mm
